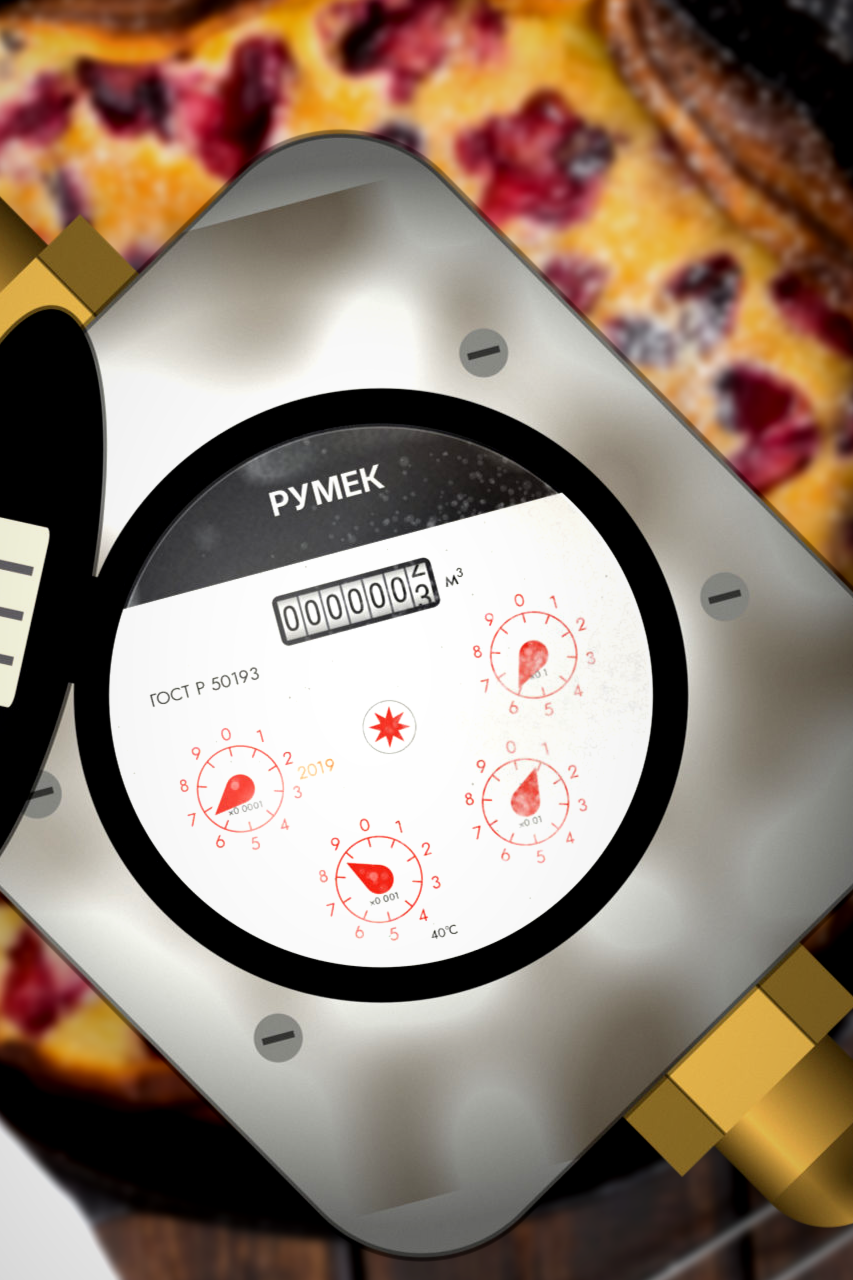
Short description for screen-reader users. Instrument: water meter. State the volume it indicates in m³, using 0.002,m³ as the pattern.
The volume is 2.6086,m³
